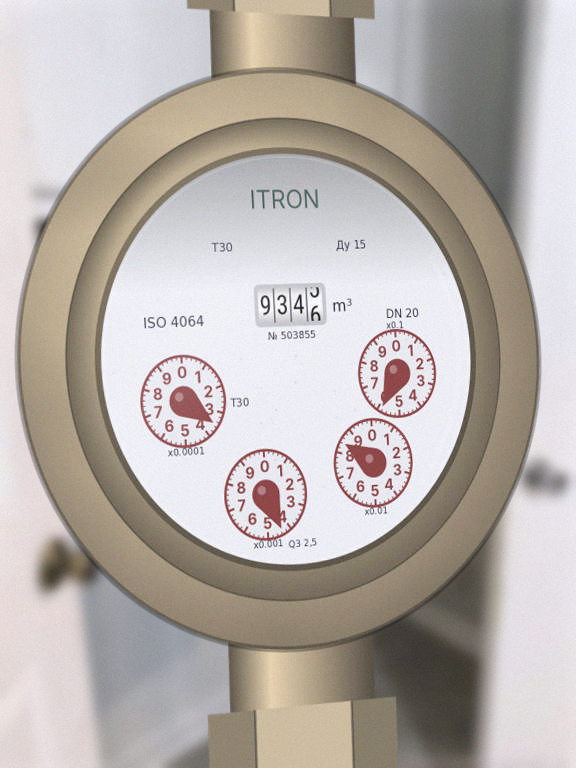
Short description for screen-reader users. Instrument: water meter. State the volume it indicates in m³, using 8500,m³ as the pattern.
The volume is 9345.5843,m³
